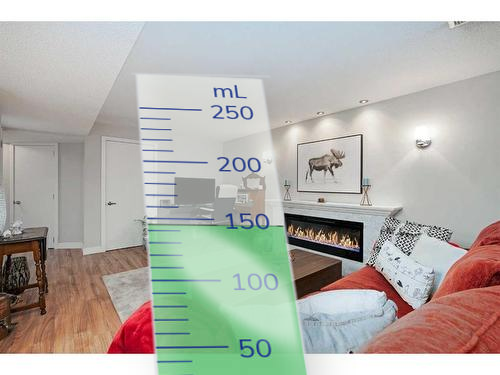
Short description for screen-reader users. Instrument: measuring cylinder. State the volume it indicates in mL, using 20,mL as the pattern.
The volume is 145,mL
